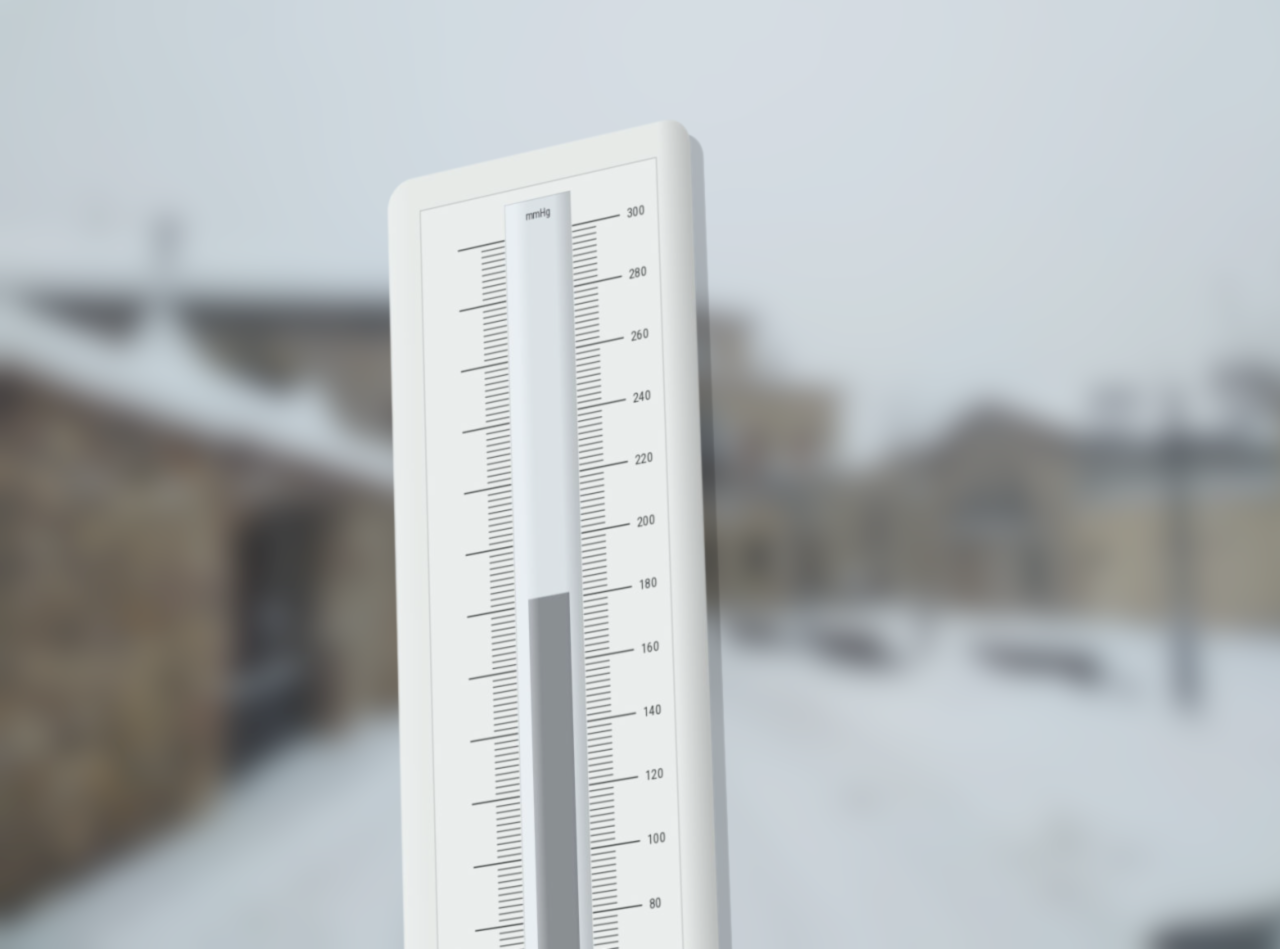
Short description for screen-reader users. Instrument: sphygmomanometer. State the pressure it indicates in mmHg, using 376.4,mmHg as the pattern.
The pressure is 182,mmHg
